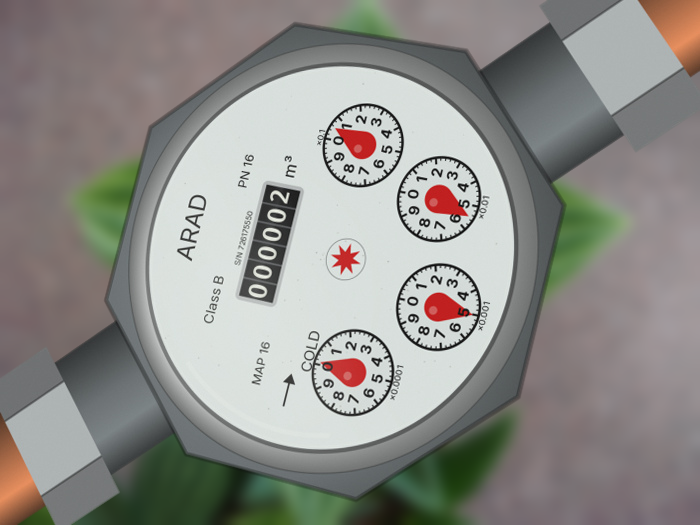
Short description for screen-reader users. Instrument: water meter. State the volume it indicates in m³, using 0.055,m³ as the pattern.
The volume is 2.0550,m³
